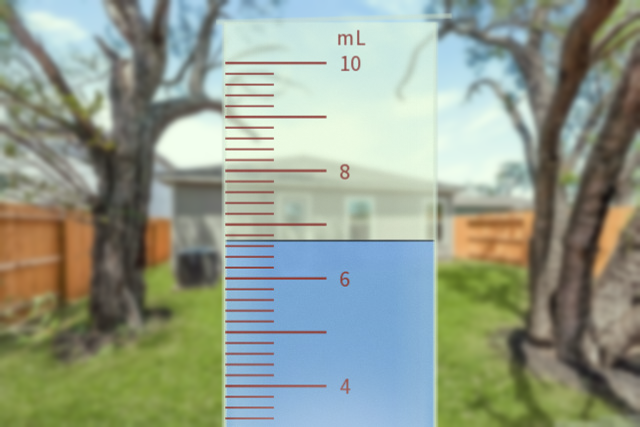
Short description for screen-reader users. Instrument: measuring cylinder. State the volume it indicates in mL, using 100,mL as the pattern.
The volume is 6.7,mL
